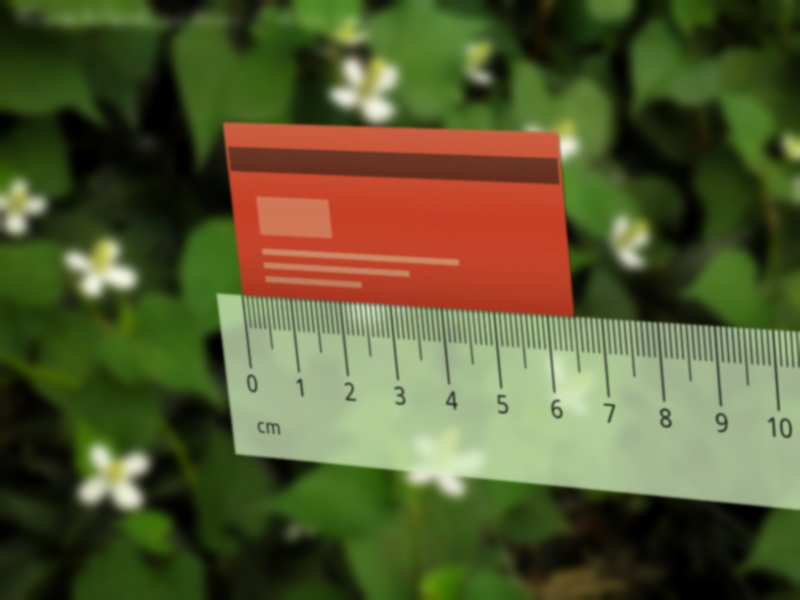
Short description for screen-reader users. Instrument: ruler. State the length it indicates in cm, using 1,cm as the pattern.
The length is 6.5,cm
